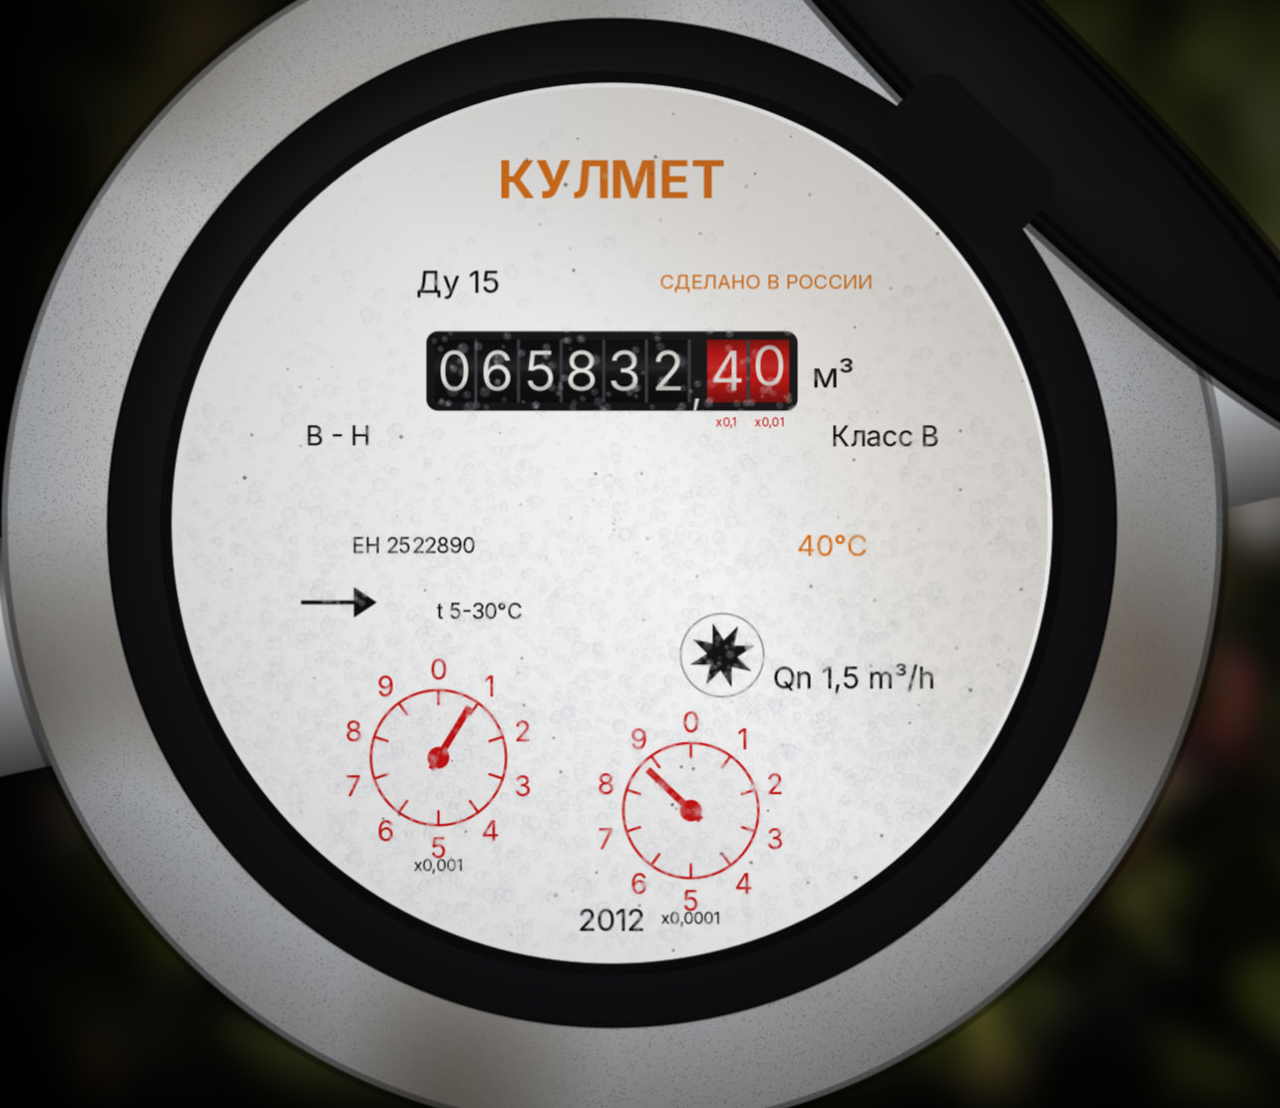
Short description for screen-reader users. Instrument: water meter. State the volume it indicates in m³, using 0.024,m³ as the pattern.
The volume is 65832.4008,m³
